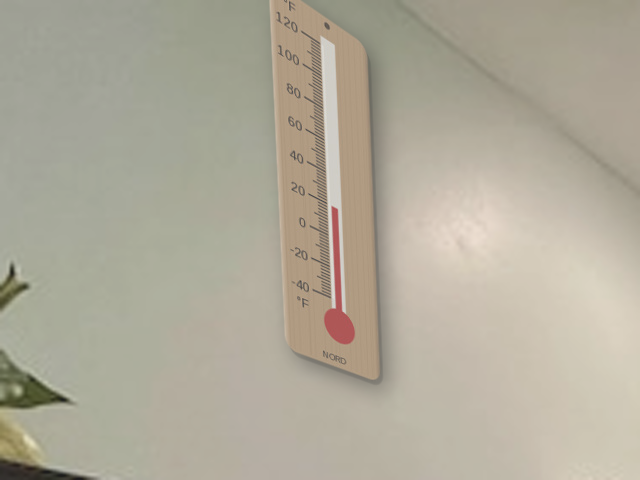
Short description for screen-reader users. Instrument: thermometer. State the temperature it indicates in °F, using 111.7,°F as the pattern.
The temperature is 20,°F
